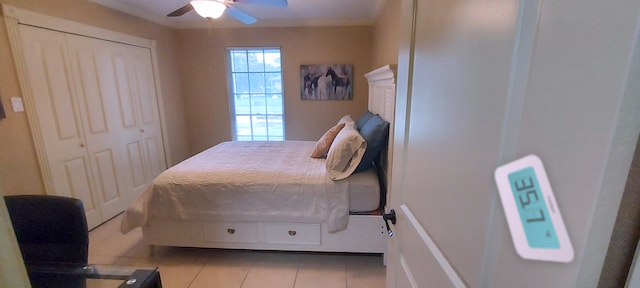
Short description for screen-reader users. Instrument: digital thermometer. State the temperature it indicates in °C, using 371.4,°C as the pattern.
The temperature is 35.7,°C
